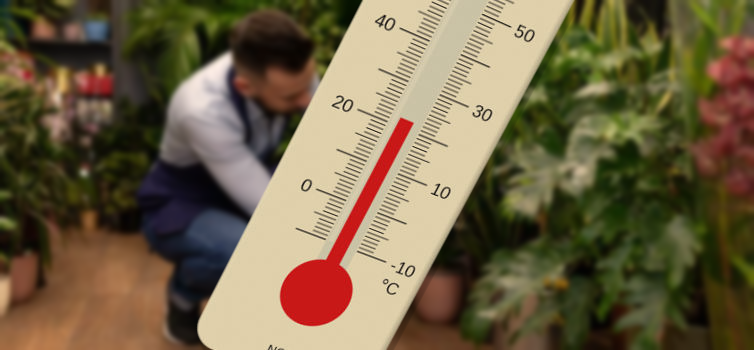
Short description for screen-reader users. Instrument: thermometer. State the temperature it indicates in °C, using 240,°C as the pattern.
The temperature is 22,°C
